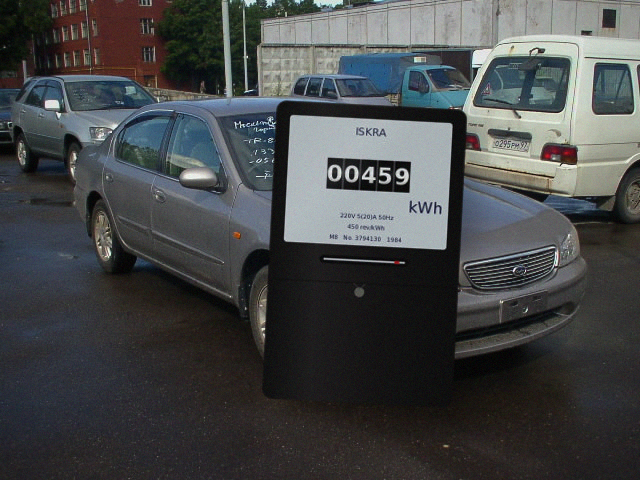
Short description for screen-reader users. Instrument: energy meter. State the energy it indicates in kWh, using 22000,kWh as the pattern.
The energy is 459,kWh
